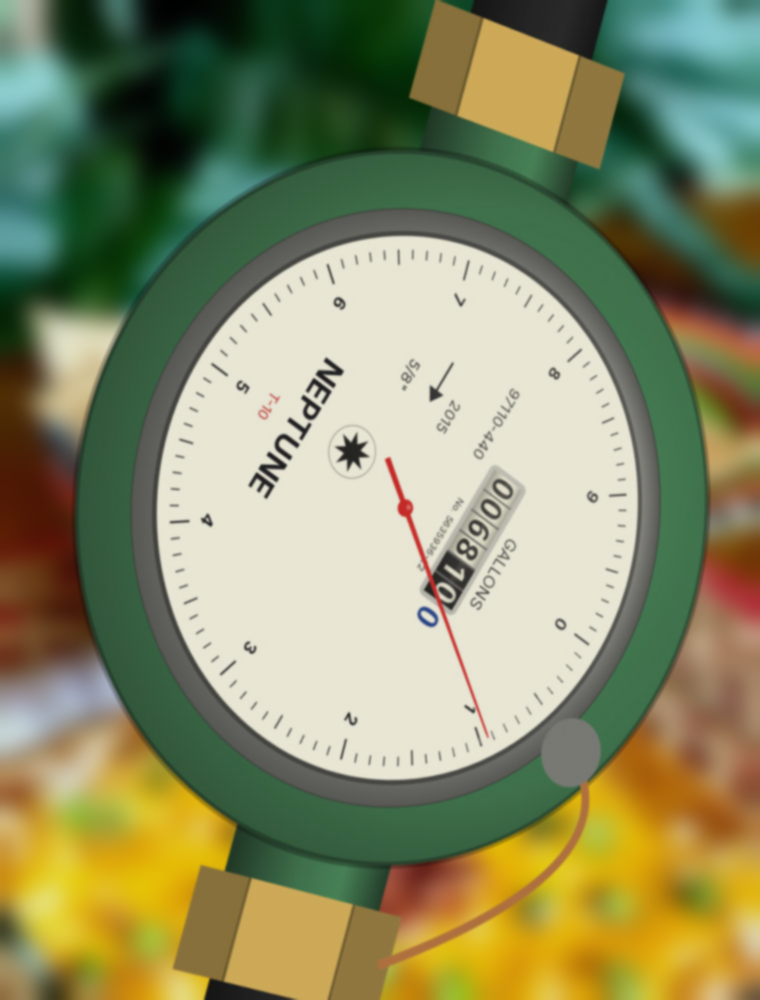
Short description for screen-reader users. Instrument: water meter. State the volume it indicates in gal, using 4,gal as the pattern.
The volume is 68100.9,gal
